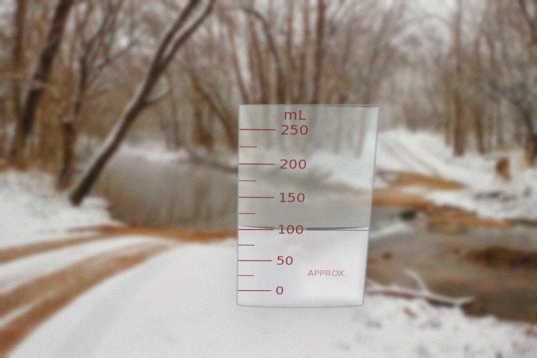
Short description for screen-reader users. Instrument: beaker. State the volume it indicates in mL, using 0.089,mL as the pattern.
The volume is 100,mL
